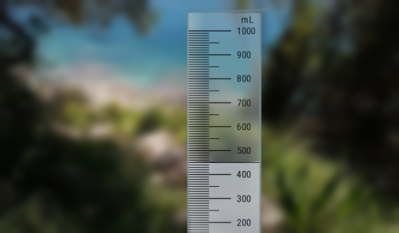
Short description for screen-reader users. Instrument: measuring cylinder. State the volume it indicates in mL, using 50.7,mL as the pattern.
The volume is 450,mL
